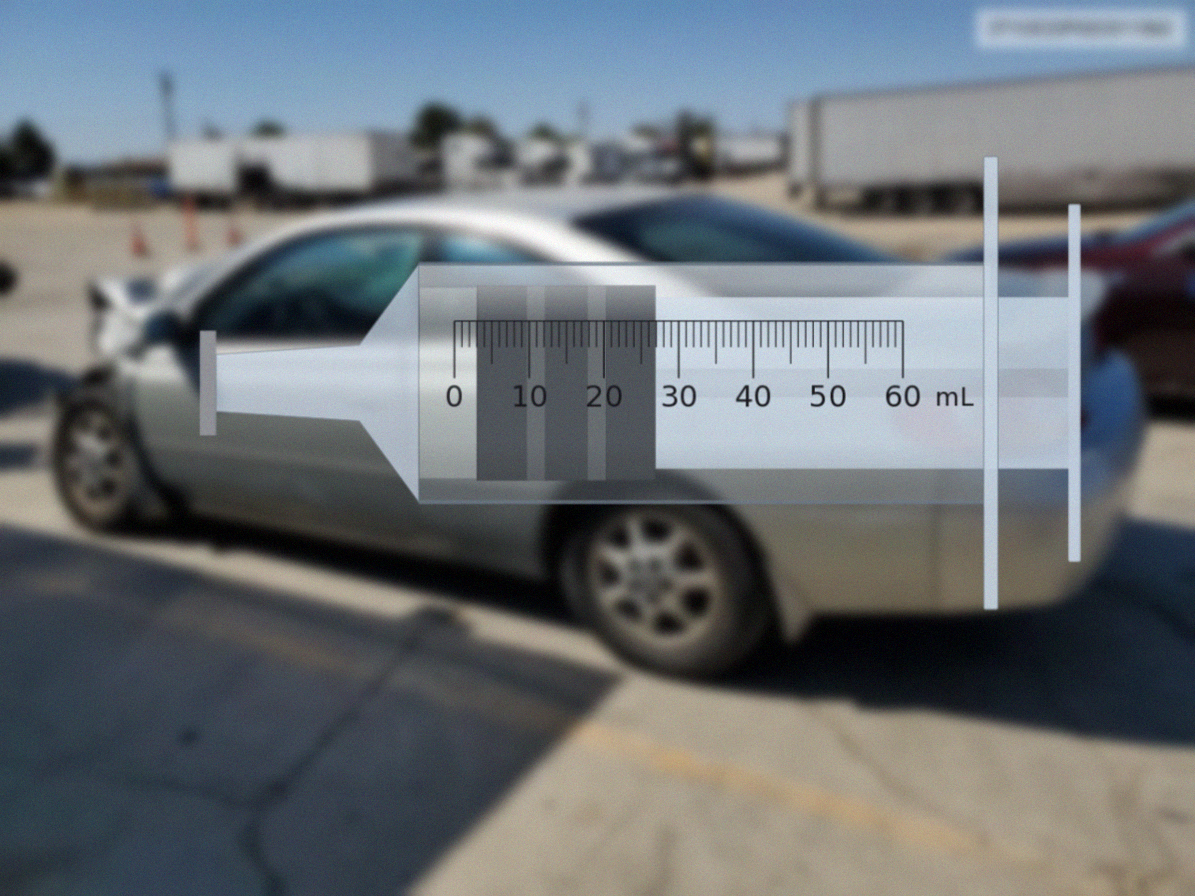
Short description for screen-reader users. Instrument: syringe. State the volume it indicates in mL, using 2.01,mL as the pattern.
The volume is 3,mL
